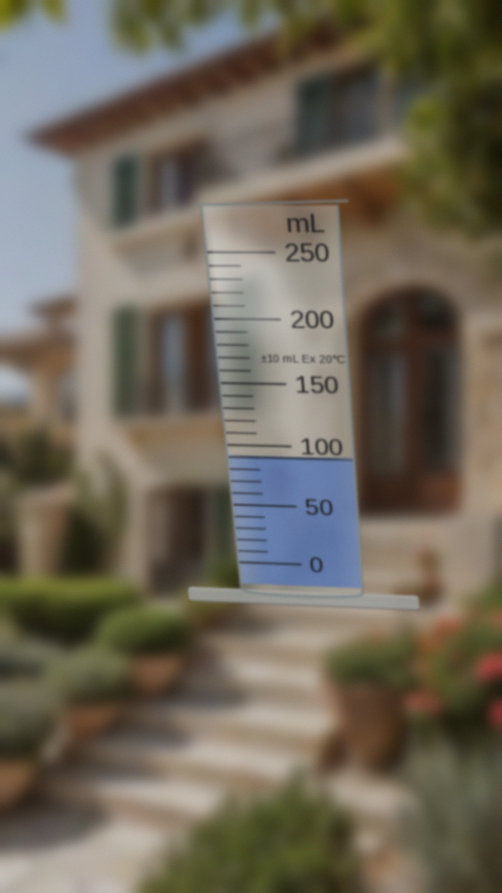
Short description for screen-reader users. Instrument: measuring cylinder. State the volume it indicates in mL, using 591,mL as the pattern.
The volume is 90,mL
